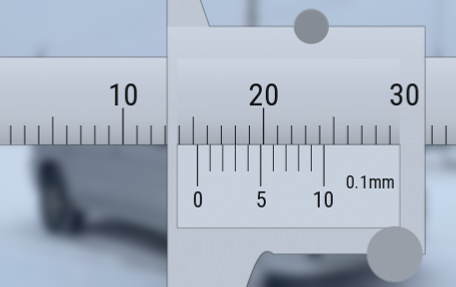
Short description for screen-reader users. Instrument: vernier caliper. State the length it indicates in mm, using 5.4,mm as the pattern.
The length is 15.3,mm
